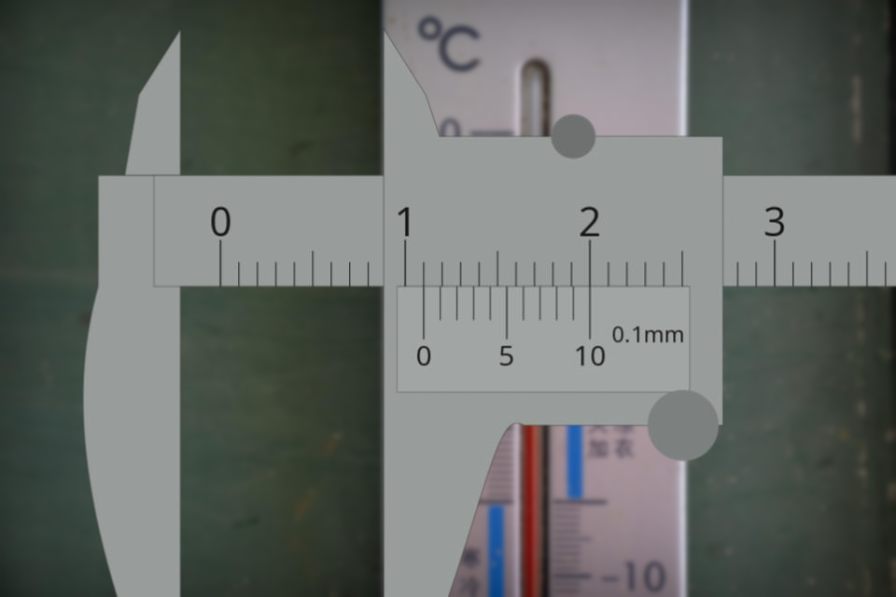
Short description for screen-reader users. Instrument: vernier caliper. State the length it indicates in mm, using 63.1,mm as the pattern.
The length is 11.0,mm
